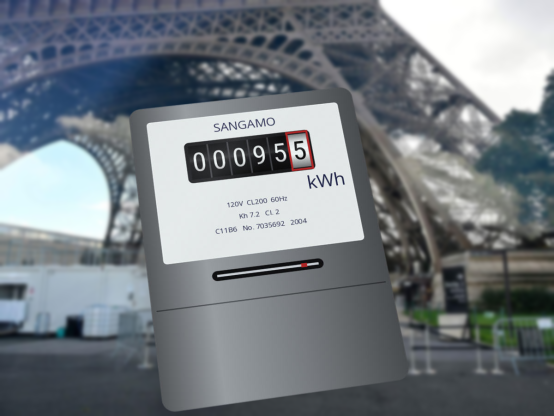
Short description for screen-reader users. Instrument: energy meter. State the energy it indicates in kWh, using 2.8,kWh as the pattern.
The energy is 95.5,kWh
